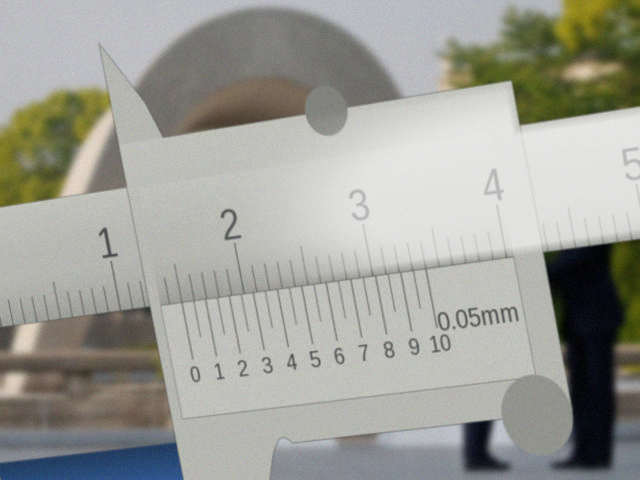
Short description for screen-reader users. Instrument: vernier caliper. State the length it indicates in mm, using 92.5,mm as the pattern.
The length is 15.0,mm
